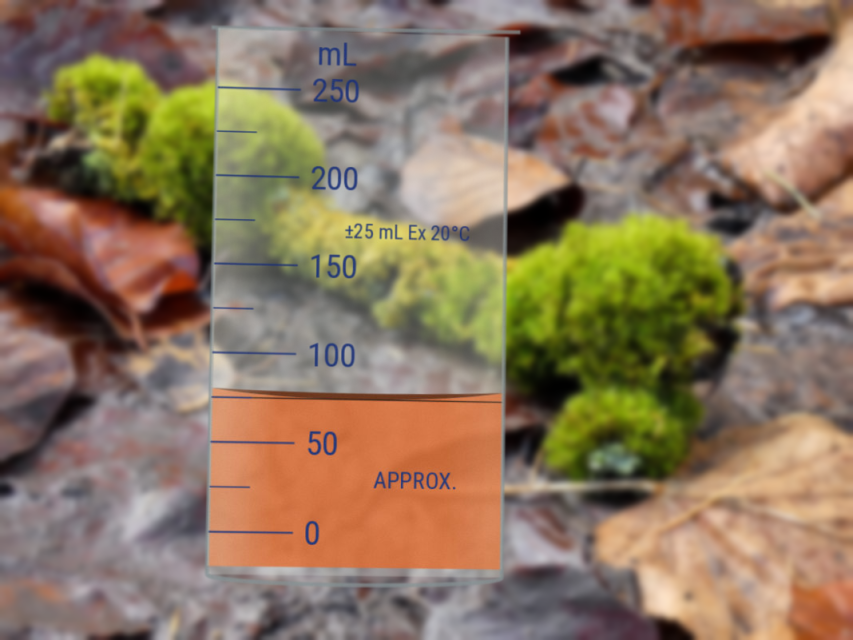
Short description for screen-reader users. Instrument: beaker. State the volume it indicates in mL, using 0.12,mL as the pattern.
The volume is 75,mL
